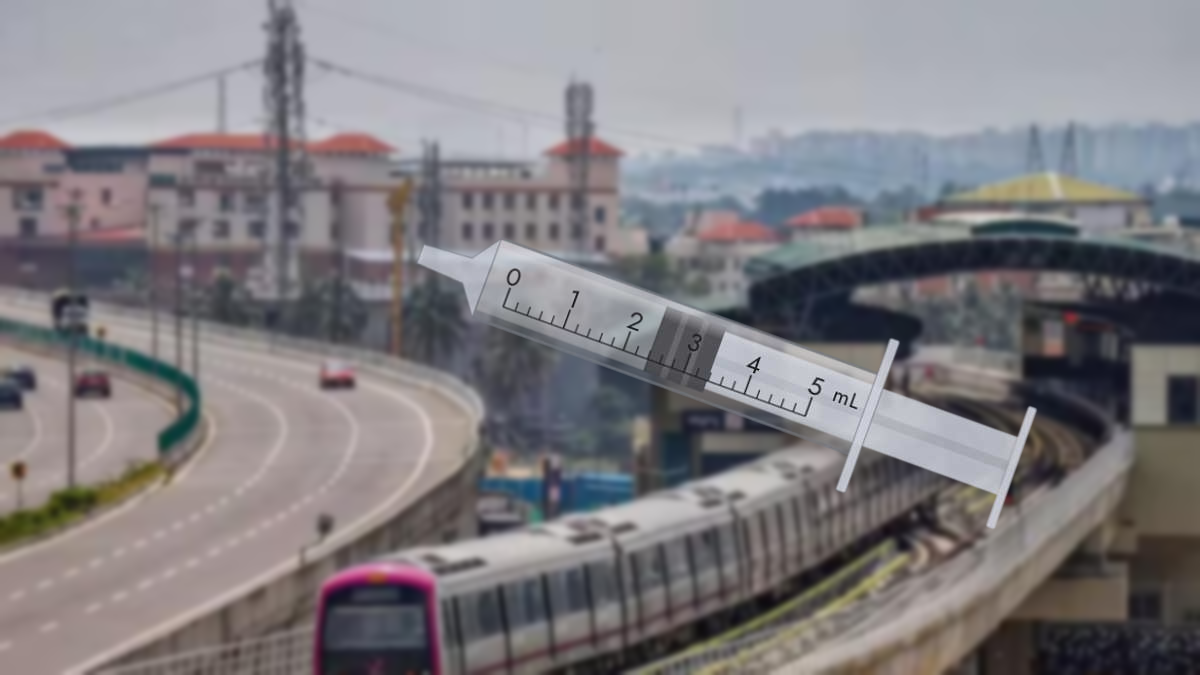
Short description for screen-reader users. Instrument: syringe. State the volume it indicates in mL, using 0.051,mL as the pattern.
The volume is 2.4,mL
